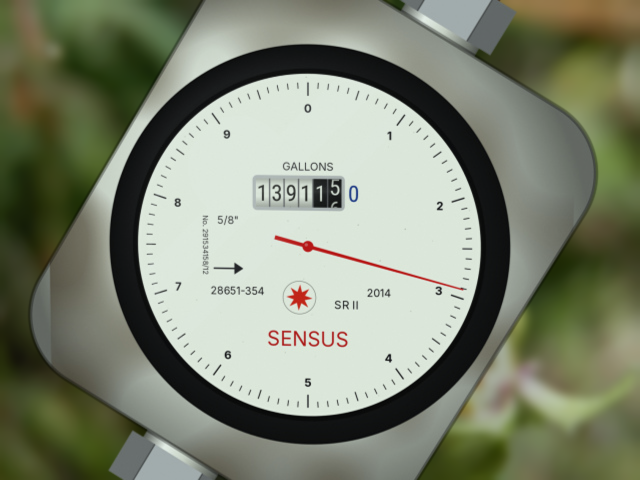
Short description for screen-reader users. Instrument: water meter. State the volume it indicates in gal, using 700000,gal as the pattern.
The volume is 1391152.9,gal
